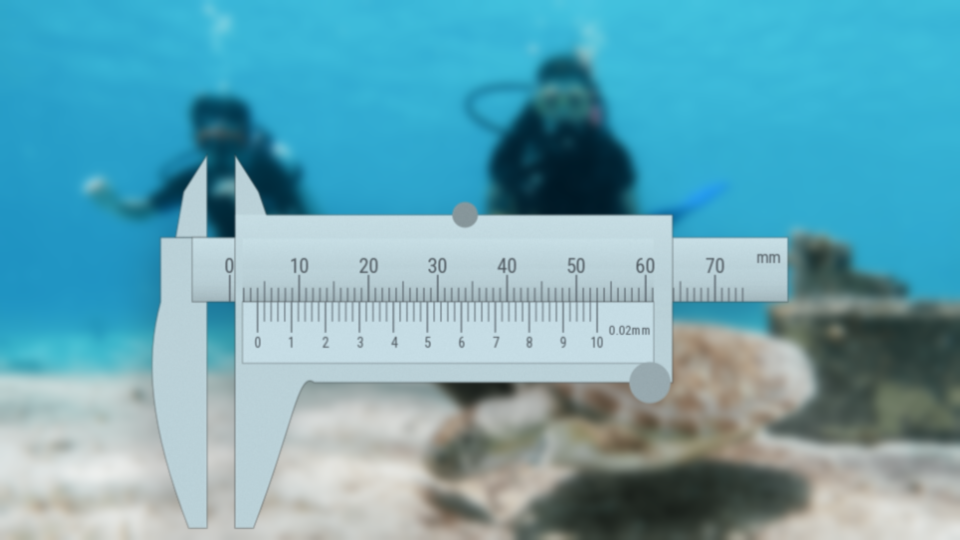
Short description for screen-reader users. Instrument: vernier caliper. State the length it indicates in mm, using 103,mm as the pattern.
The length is 4.0,mm
